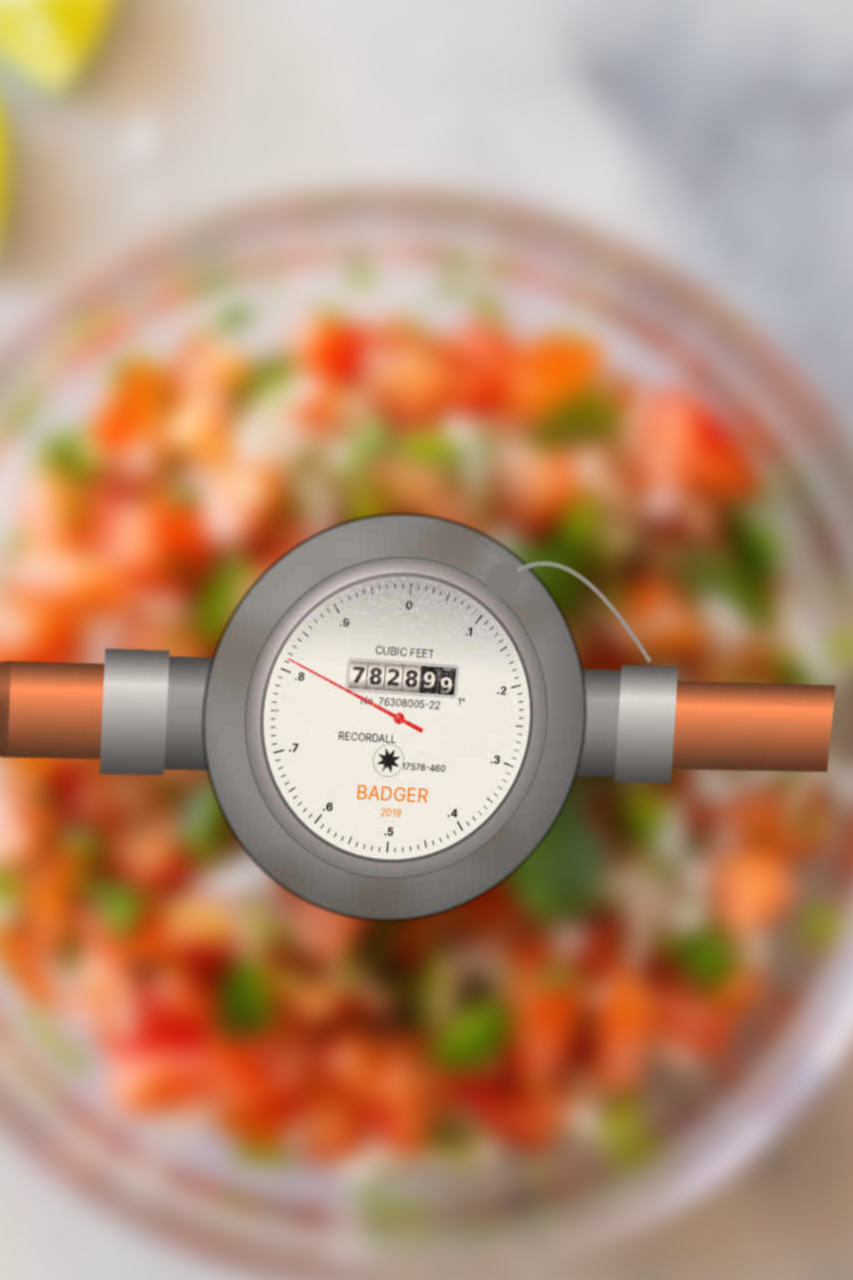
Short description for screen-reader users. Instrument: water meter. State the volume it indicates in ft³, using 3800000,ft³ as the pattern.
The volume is 782898.81,ft³
